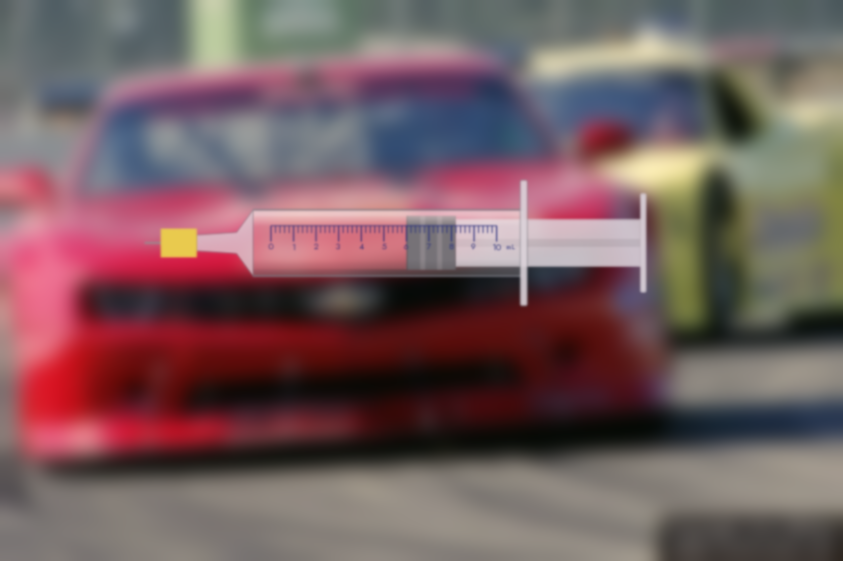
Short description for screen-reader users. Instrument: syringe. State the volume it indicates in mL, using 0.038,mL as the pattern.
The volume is 6,mL
